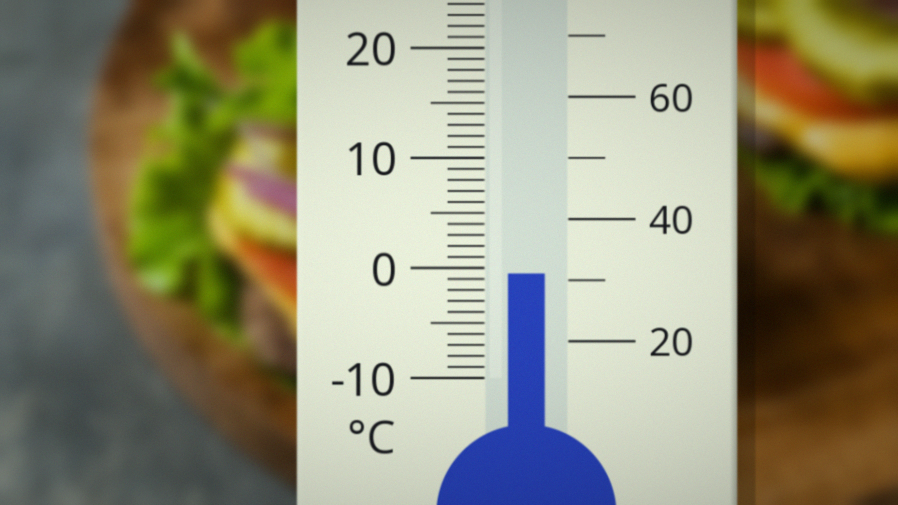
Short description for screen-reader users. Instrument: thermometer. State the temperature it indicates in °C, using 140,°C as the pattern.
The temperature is -0.5,°C
